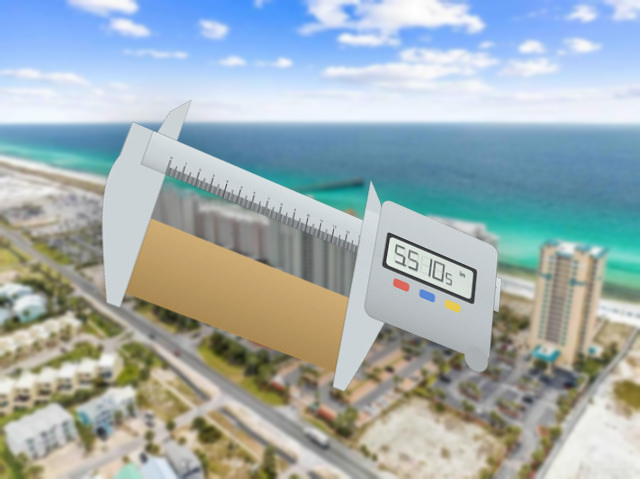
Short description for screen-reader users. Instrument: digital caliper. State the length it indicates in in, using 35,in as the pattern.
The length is 5.5105,in
